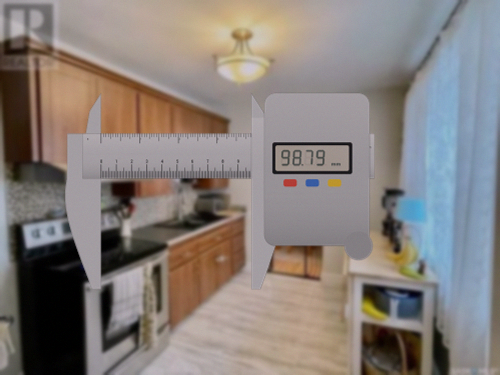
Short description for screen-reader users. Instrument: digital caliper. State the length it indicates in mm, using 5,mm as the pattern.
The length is 98.79,mm
